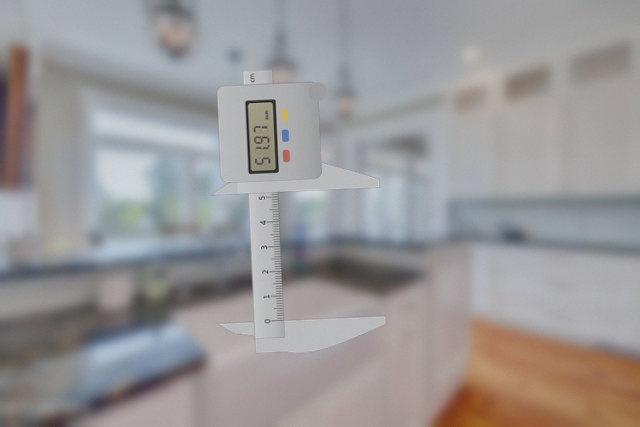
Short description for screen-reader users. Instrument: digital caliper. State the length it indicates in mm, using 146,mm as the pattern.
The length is 51.97,mm
